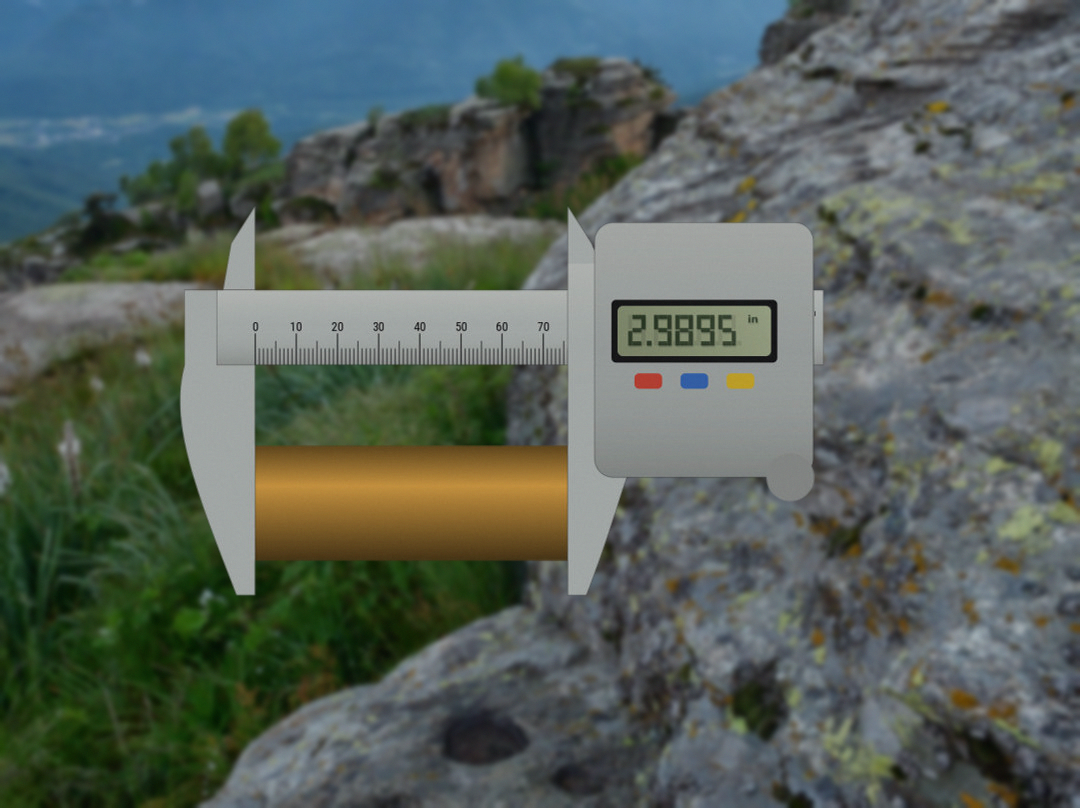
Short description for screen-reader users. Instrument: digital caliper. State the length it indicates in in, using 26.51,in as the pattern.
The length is 2.9895,in
